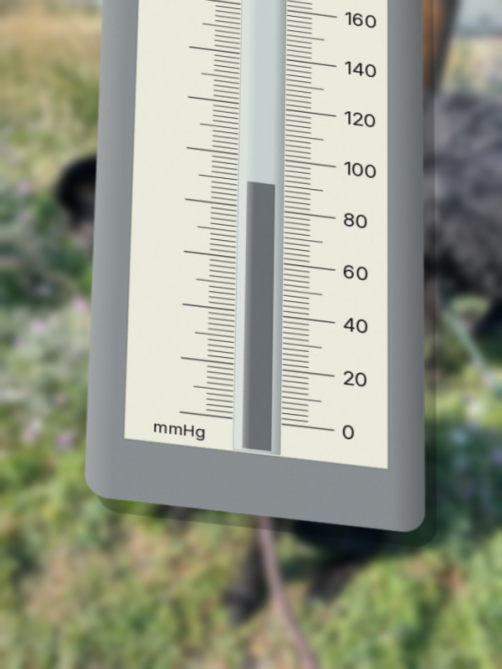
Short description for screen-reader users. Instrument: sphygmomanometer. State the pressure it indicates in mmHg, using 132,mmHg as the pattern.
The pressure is 90,mmHg
